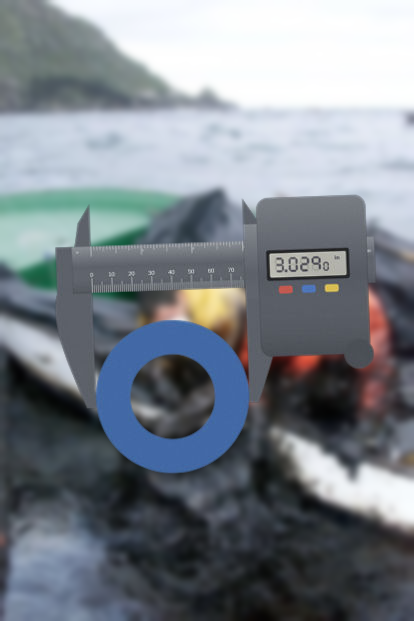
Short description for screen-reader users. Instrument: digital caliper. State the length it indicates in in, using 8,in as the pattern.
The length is 3.0290,in
